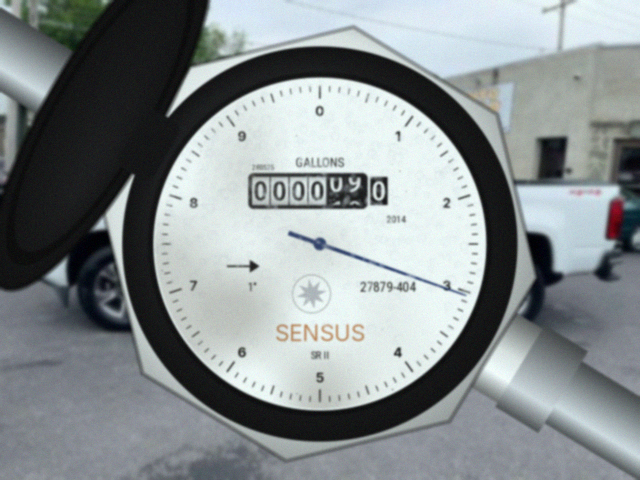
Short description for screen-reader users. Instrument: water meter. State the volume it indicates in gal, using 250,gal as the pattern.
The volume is 93.0,gal
